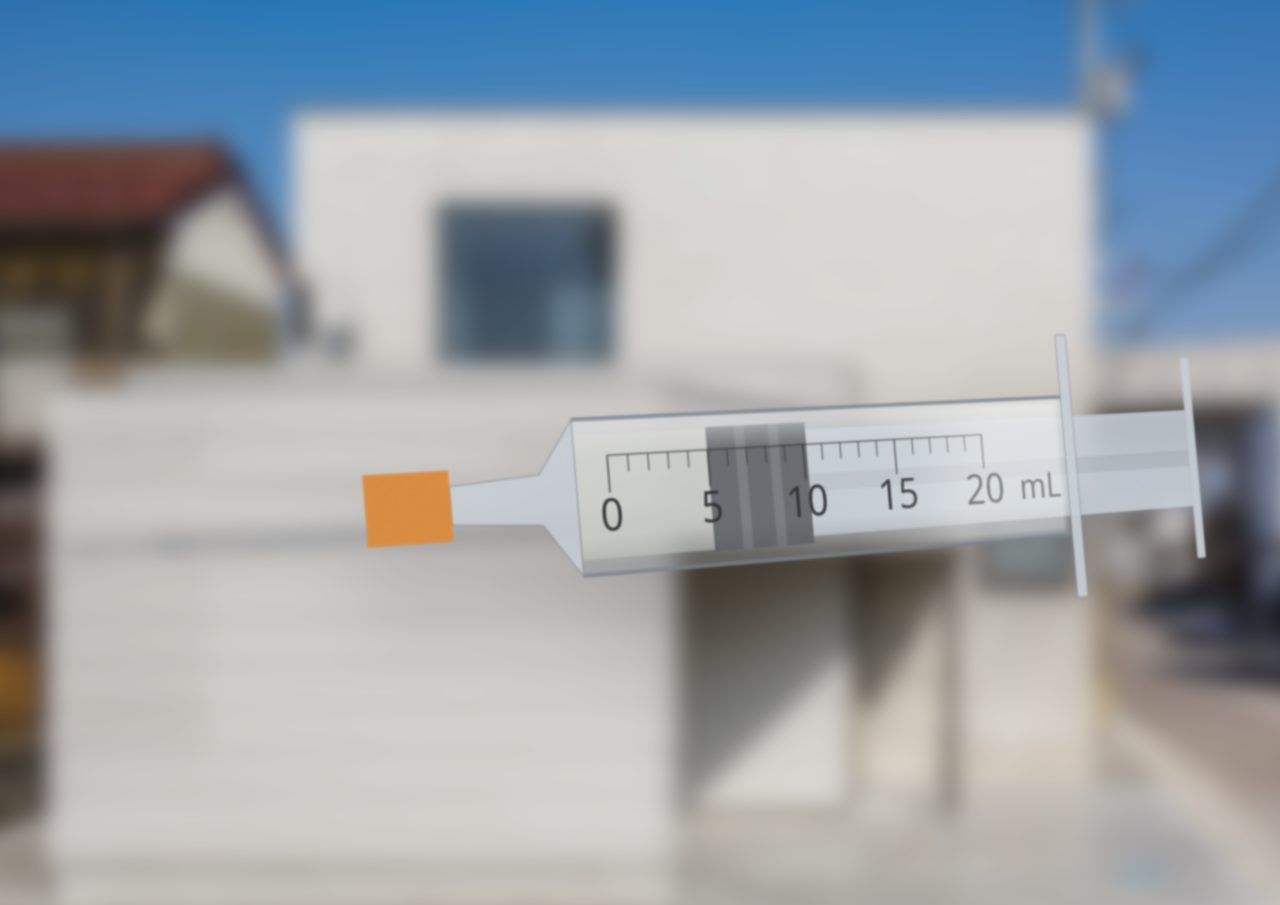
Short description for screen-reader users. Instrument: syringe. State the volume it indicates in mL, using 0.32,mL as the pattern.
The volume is 5,mL
